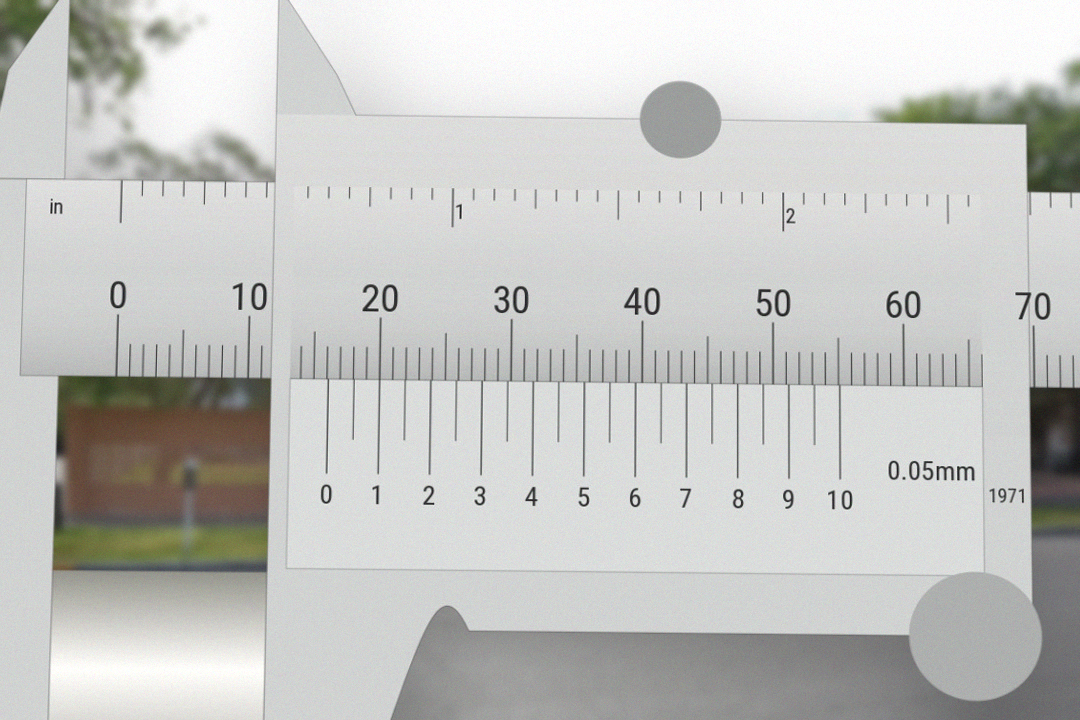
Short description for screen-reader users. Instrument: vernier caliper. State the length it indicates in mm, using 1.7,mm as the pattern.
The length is 16.1,mm
